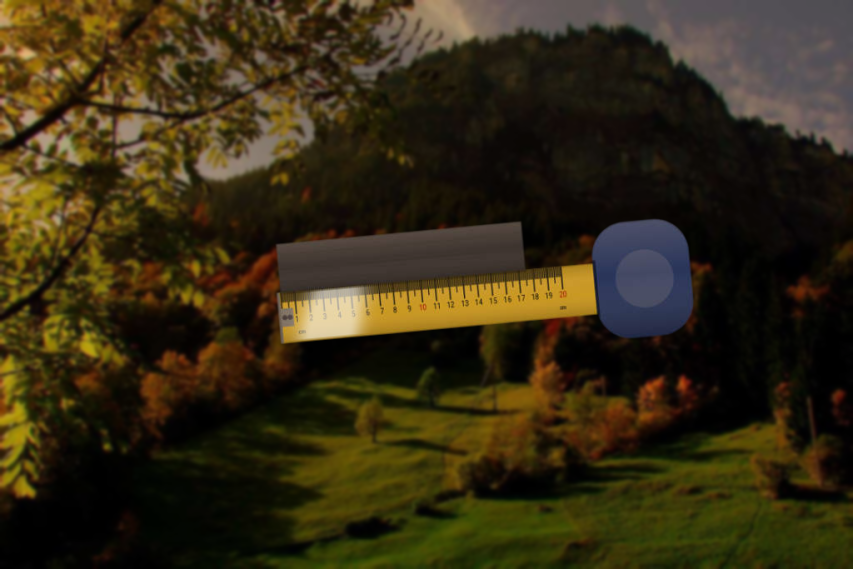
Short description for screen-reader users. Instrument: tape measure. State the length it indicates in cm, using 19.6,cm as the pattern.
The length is 17.5,cm
